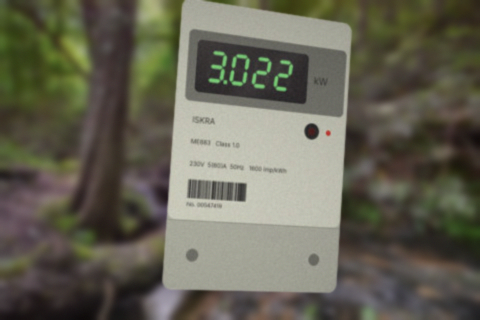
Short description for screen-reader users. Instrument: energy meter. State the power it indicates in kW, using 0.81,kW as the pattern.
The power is 3.022,kW
